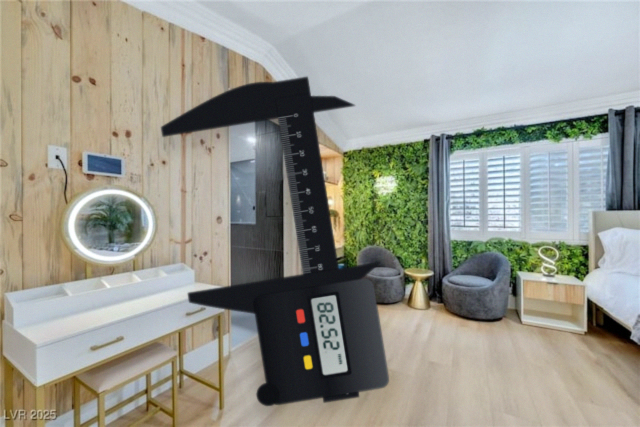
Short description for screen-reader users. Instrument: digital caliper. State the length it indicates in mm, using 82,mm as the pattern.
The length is 82.52,mm
